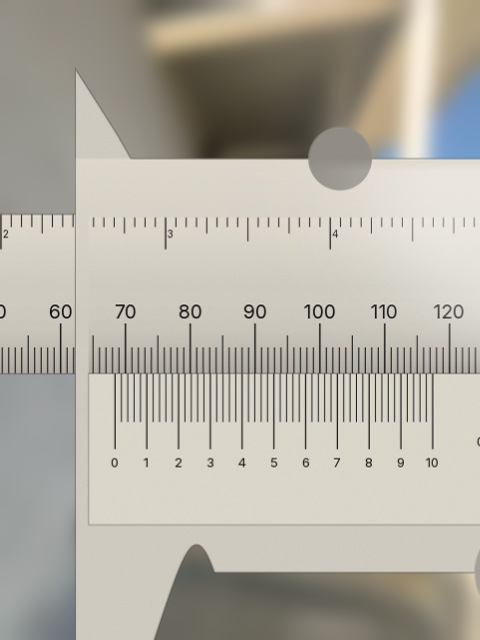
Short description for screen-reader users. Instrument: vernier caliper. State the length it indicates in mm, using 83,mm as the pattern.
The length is 68.4,mm
